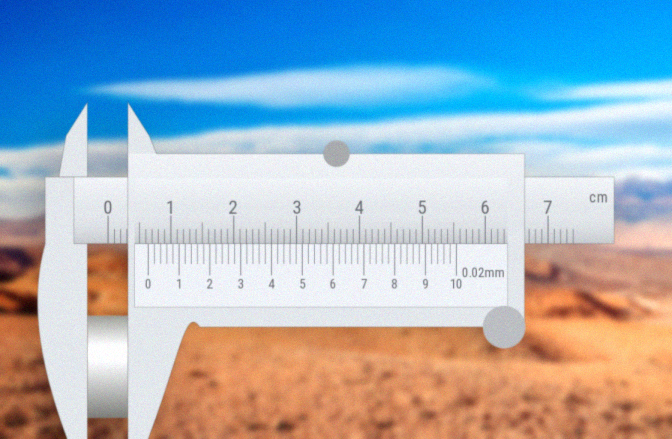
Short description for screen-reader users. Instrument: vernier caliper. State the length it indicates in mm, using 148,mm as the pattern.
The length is 6.4,mm
